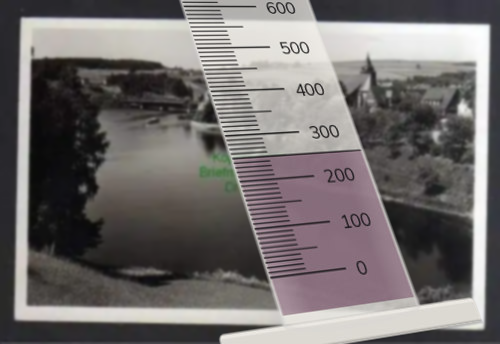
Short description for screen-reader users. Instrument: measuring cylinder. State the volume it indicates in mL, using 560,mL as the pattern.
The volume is 250,mL
